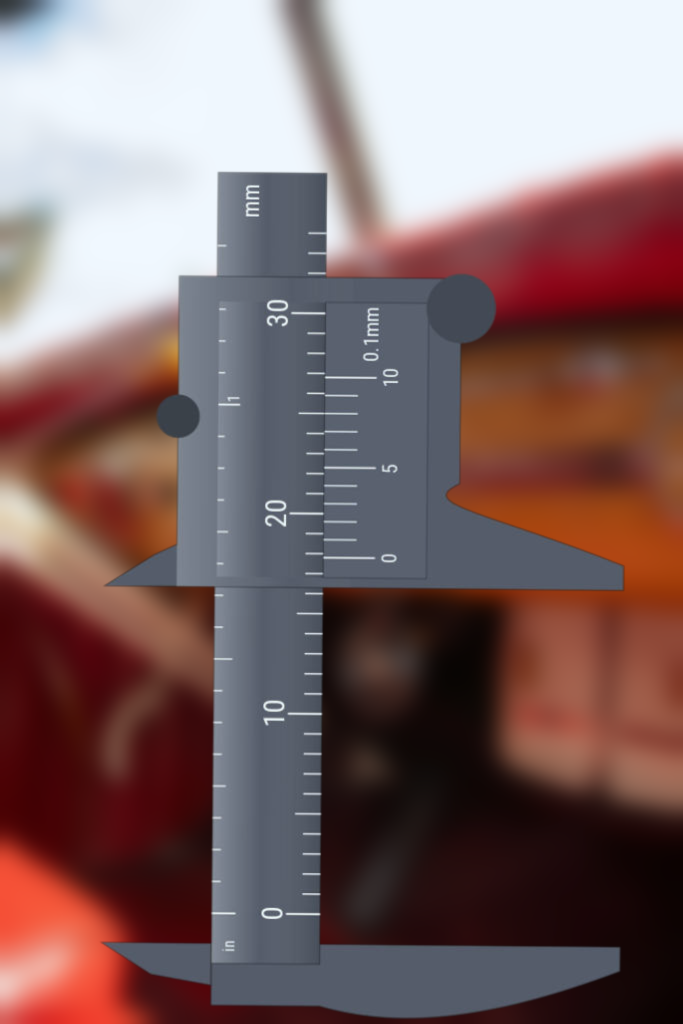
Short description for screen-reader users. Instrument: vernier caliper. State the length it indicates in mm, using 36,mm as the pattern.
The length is 17.8,mm
